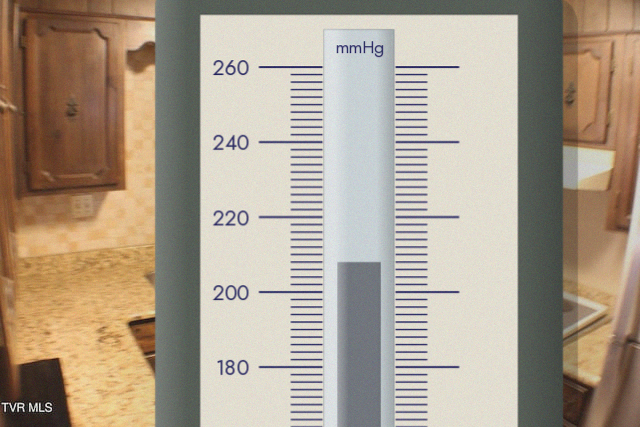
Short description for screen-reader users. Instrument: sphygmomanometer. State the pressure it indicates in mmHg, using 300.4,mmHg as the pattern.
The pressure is 208,mmHg
